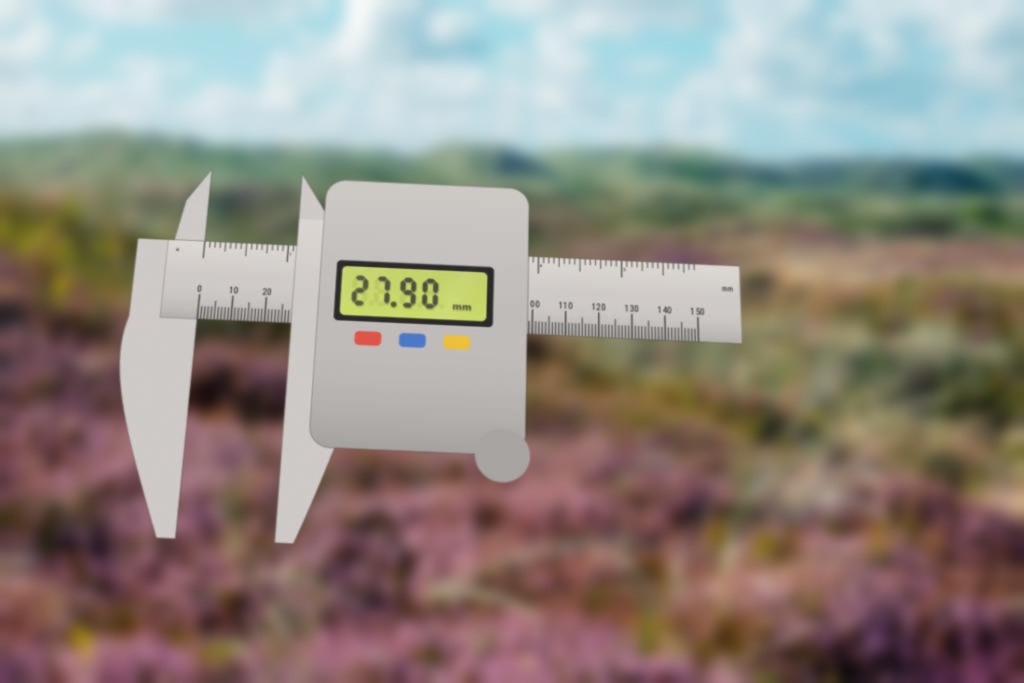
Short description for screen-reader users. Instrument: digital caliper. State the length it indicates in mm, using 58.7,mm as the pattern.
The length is 27.90,mm
